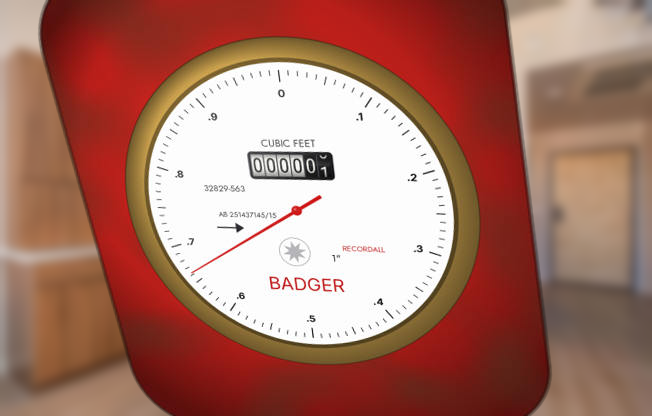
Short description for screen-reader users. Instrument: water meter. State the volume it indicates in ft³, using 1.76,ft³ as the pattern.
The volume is 0.66,ft³
